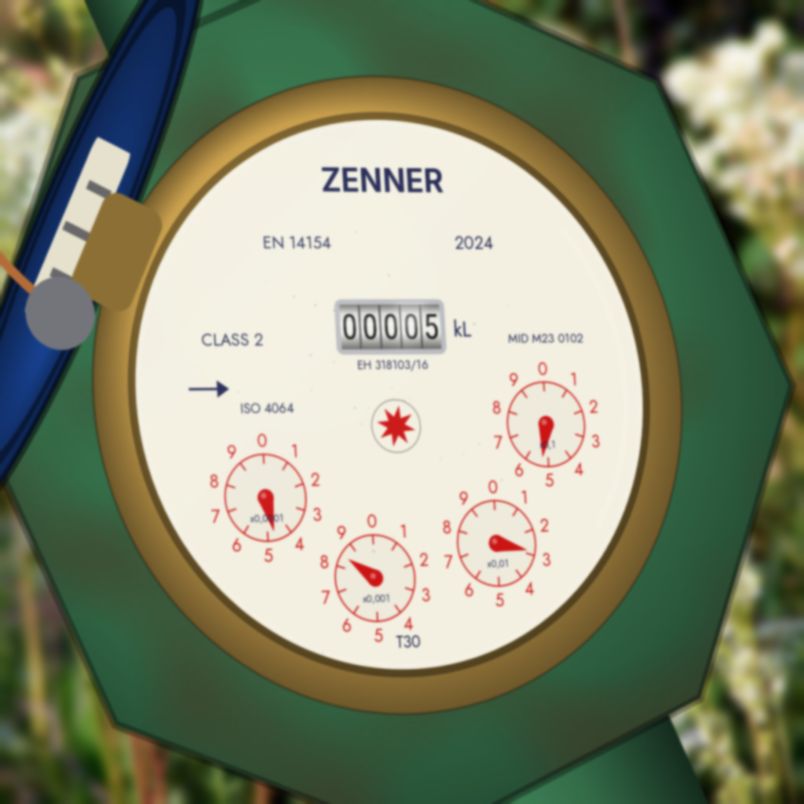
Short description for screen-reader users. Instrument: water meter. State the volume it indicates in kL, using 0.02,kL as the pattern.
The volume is 5.5284,kL
